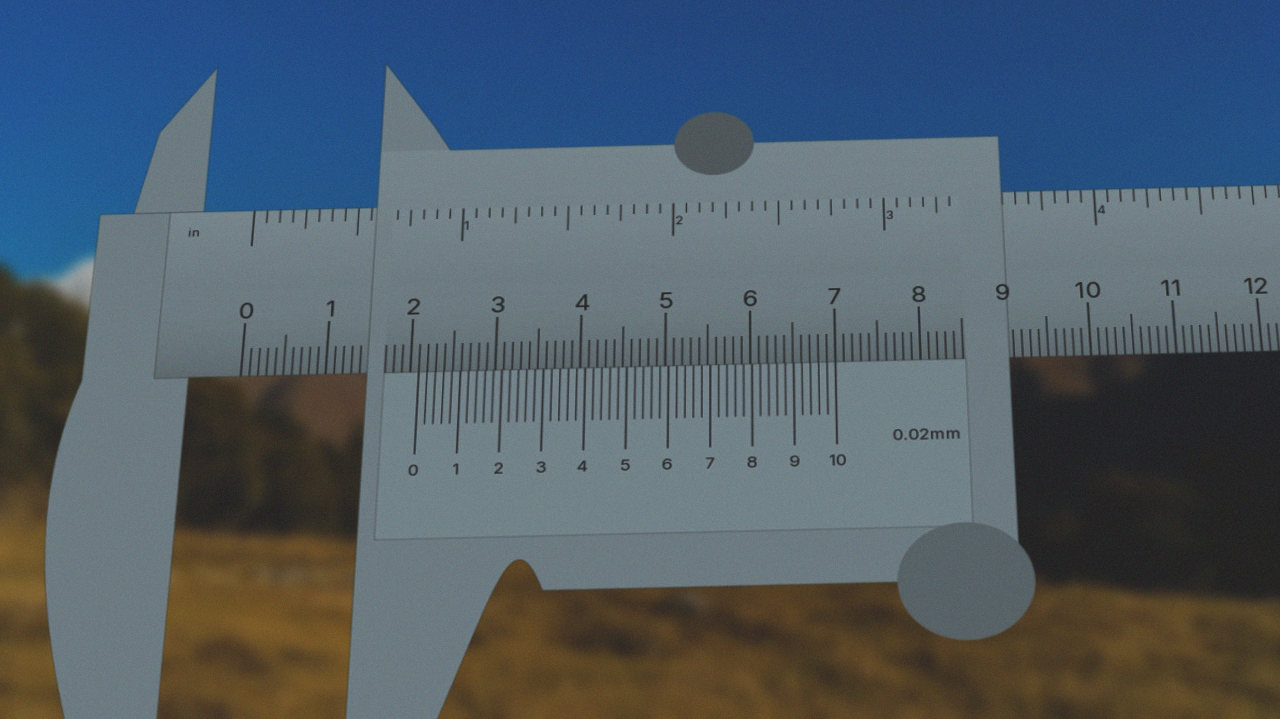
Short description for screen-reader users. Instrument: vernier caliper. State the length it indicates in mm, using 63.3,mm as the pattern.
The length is 21.0,mm
